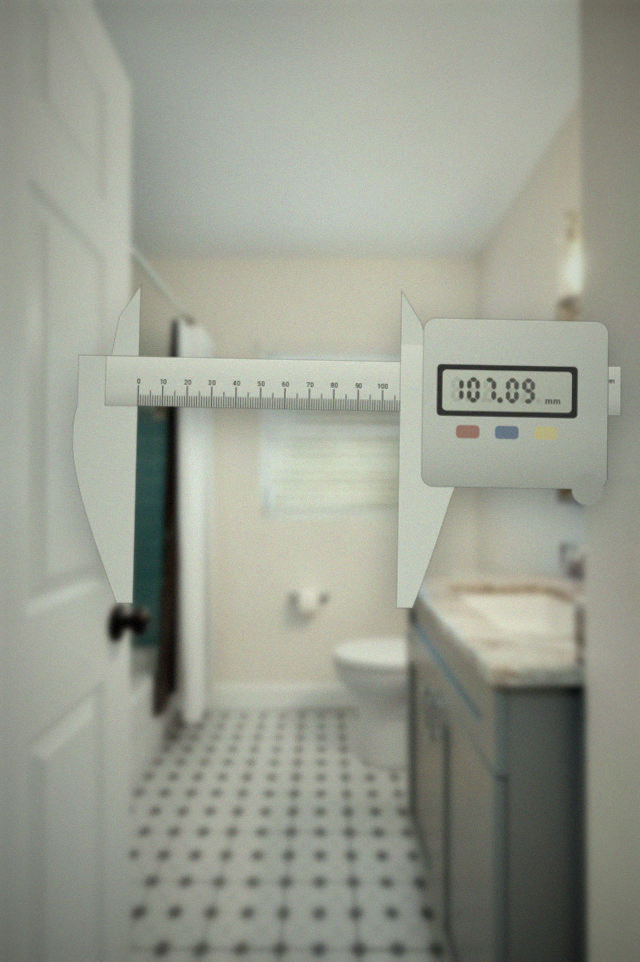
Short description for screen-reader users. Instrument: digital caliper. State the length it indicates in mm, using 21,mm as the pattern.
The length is 107.09,mm
